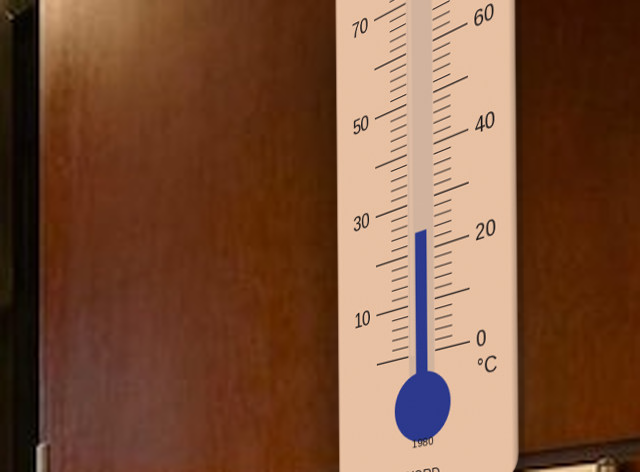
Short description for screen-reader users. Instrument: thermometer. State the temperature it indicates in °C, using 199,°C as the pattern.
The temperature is 24,°C
